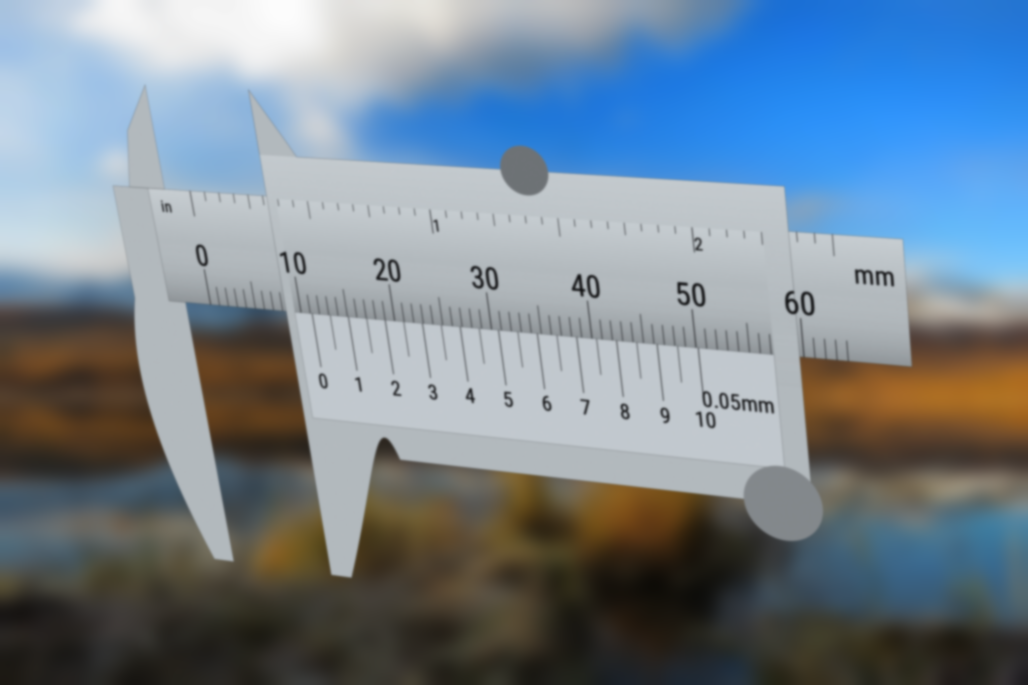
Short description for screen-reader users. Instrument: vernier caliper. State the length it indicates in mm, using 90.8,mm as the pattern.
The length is 11.2,mm
